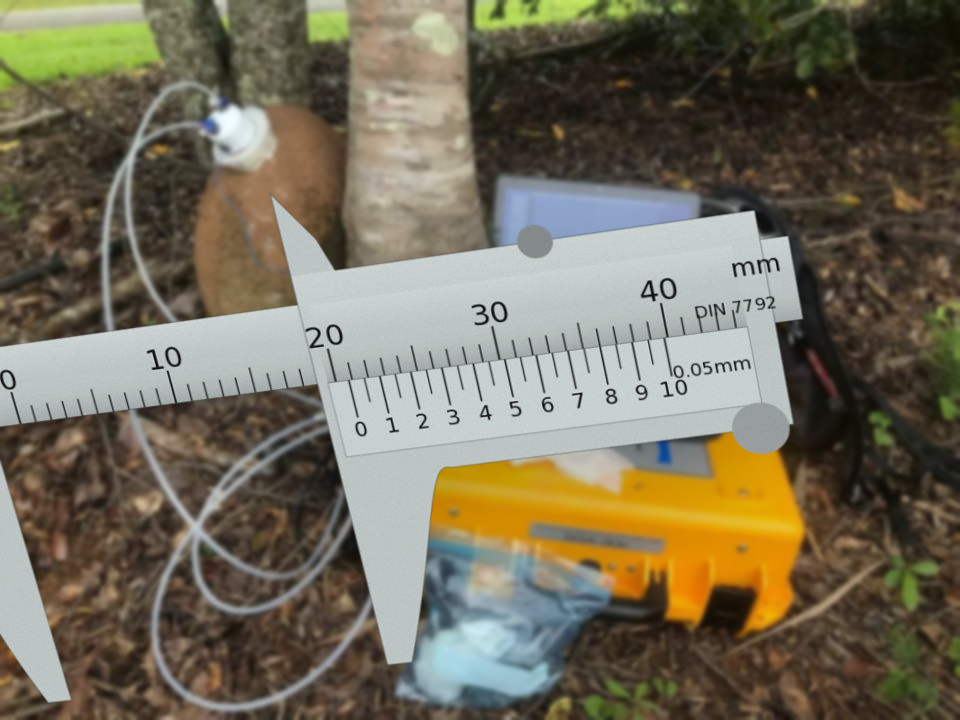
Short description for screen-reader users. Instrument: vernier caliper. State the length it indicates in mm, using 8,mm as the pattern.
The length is 20.8,mm
